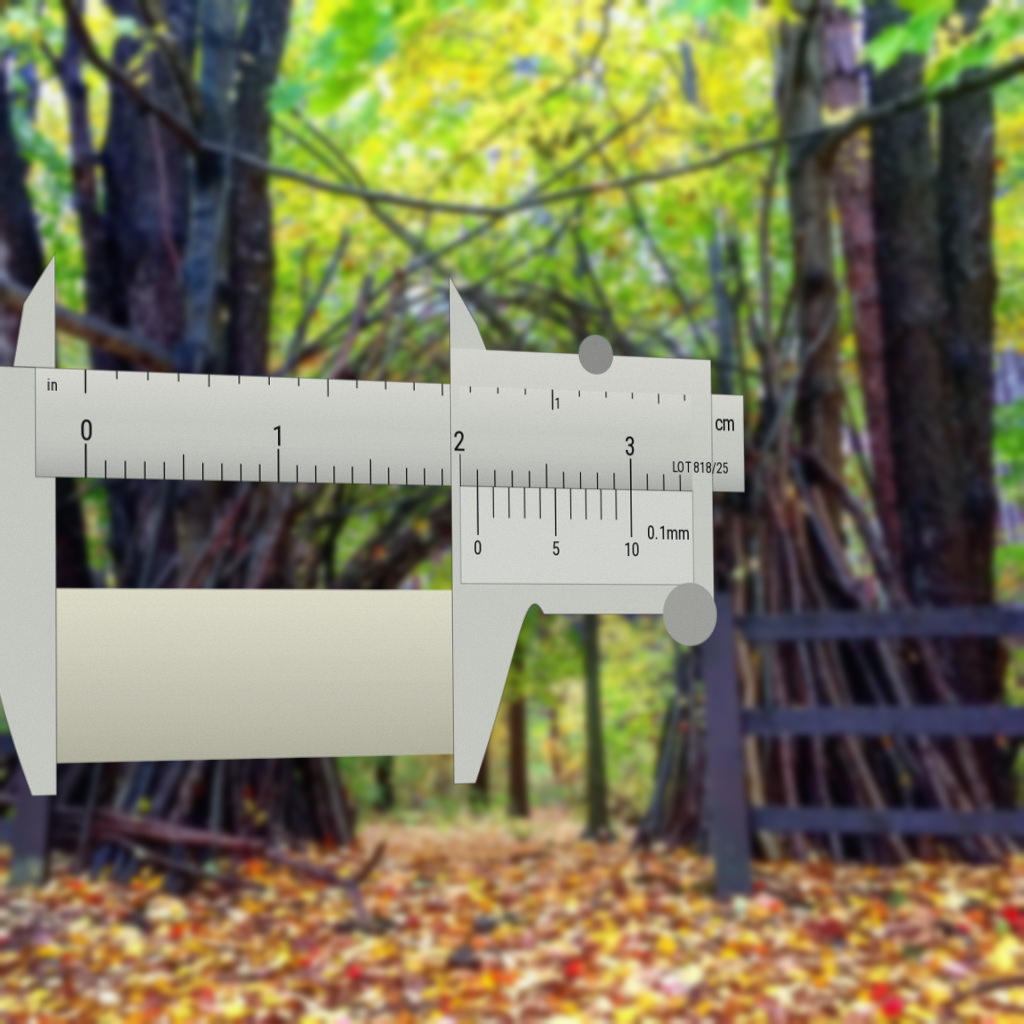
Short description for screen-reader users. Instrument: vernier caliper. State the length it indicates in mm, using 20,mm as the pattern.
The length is 21.0,mm
